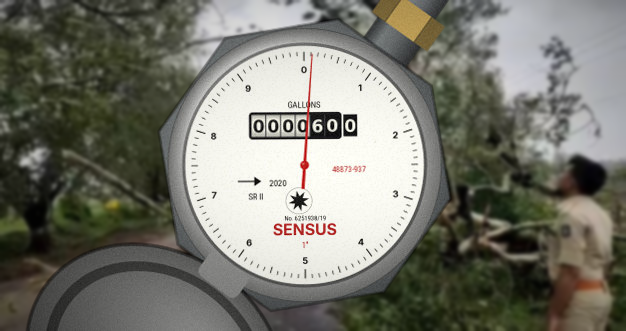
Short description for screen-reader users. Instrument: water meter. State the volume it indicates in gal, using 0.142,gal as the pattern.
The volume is 600.1,gal
